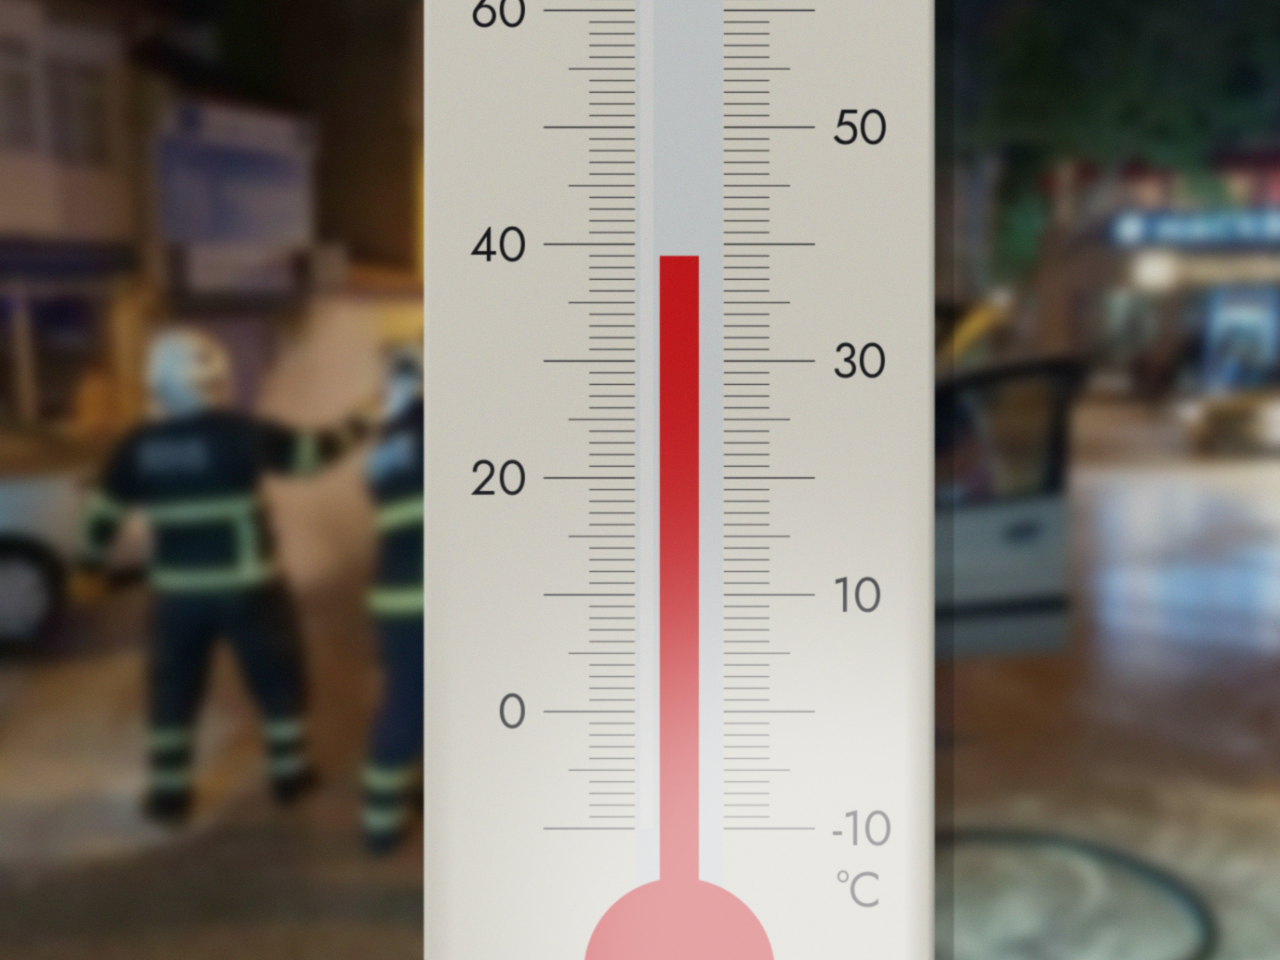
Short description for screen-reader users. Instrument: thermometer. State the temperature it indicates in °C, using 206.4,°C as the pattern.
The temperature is 39,°C
